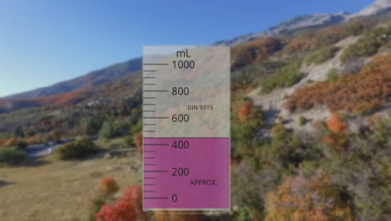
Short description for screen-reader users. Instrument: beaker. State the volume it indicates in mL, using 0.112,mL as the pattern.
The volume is 450,mL
